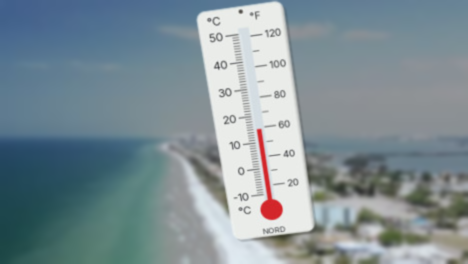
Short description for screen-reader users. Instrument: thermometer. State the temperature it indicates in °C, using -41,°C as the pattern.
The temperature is 15,°C
